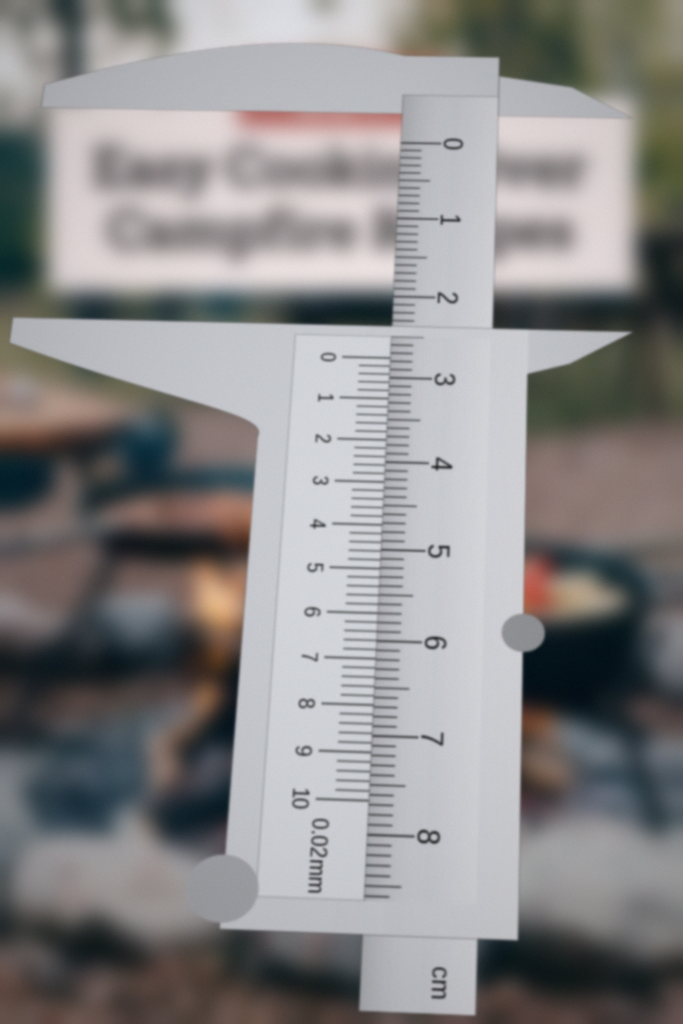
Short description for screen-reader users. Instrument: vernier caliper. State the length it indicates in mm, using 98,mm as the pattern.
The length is 27.6,mm
